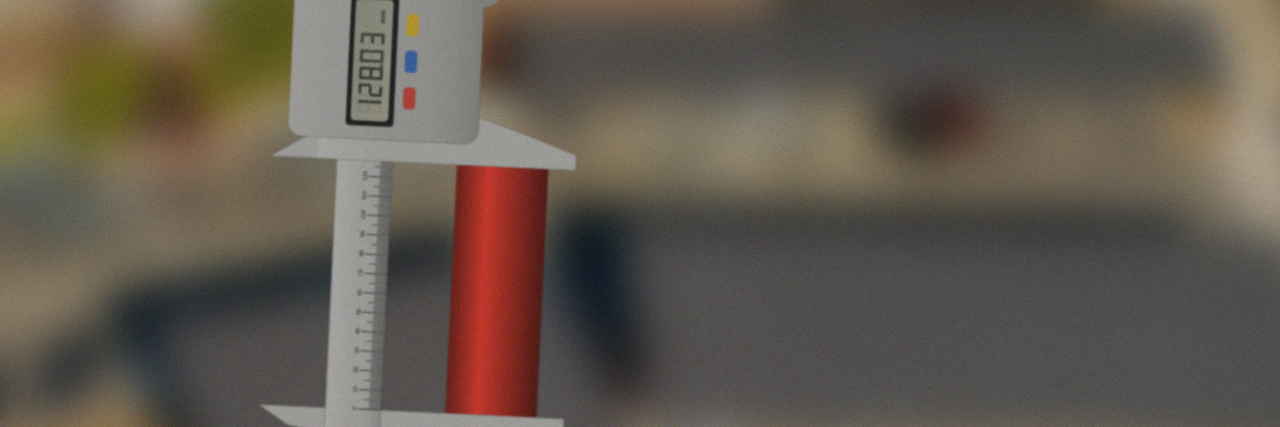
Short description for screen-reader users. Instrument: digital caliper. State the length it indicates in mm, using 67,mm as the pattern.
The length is 128.03,mm
